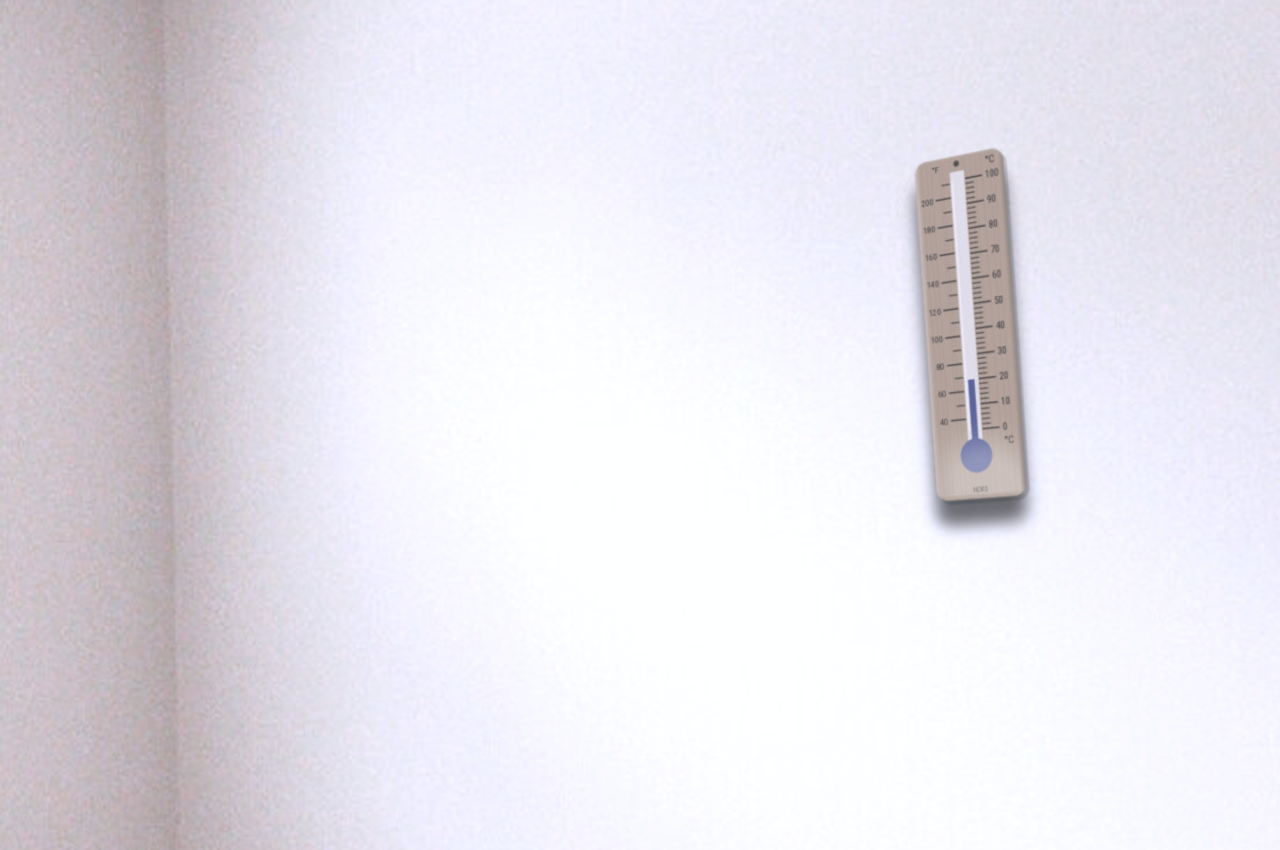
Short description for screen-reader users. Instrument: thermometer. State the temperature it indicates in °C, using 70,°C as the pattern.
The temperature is 20,°C
